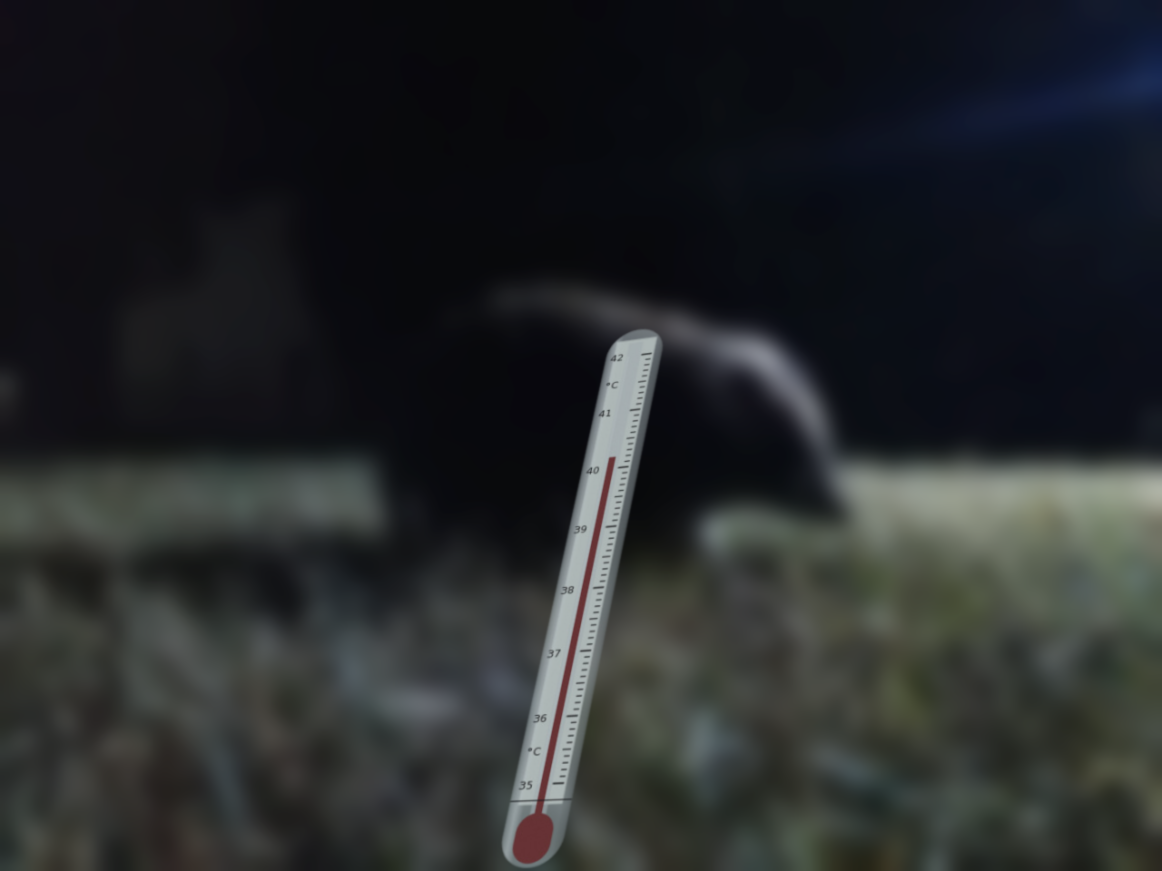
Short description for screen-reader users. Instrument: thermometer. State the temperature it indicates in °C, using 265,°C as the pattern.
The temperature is 40.2,°C
